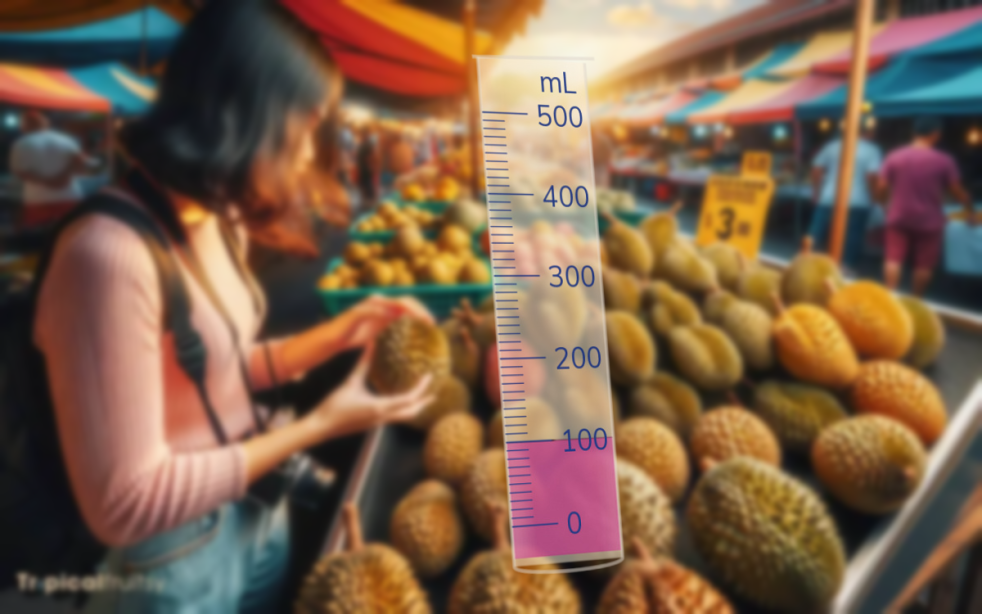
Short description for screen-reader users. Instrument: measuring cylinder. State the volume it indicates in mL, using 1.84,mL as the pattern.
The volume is 100,mL
